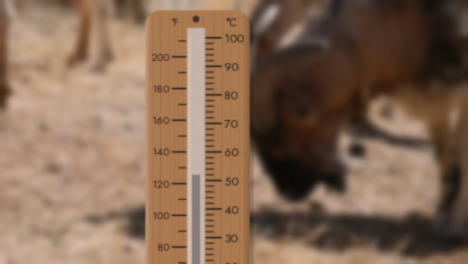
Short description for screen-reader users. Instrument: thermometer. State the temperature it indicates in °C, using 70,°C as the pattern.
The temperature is 52,°C
